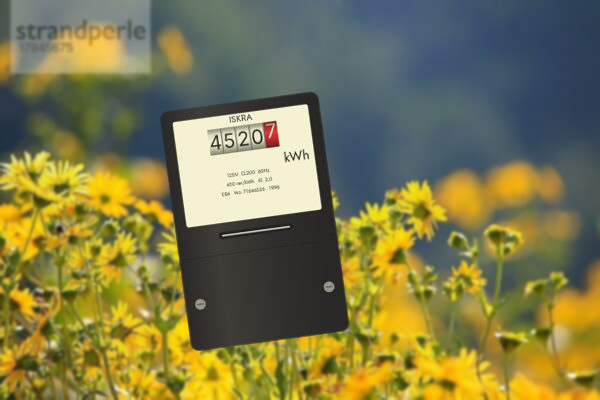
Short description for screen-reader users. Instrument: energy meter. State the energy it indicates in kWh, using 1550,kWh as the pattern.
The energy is 4520.7,kWh
